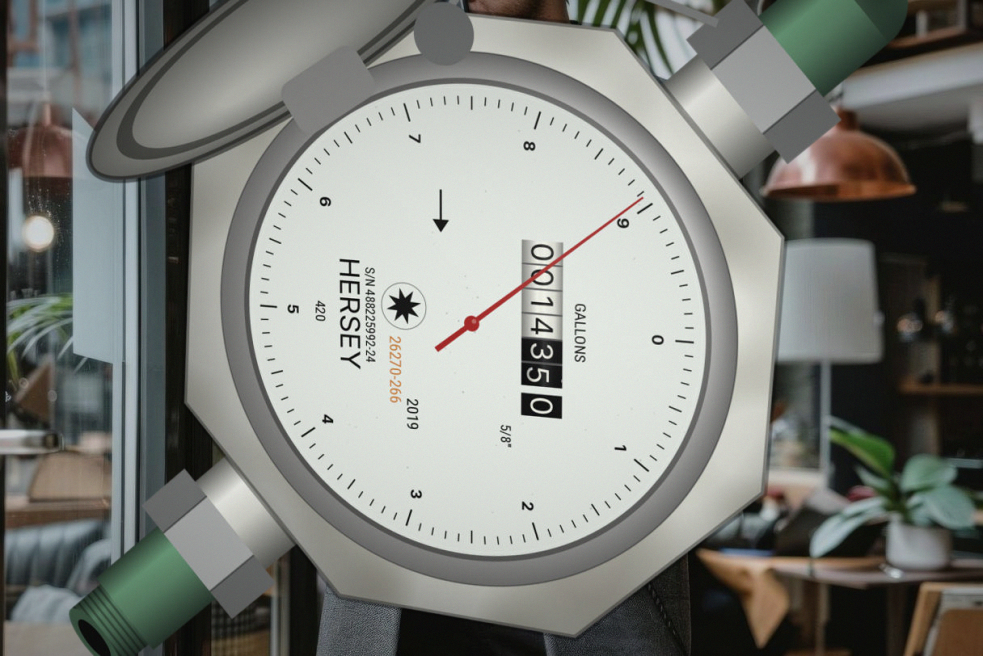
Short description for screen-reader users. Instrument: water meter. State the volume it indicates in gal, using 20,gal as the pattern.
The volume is 14348.9,gal
